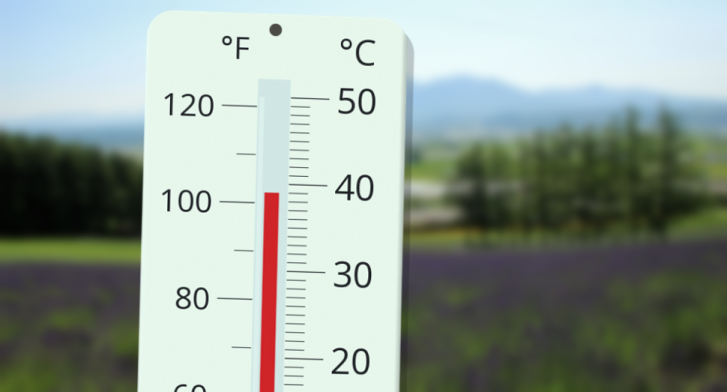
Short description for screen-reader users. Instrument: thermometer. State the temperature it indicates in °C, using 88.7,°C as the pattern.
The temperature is 39,°C
